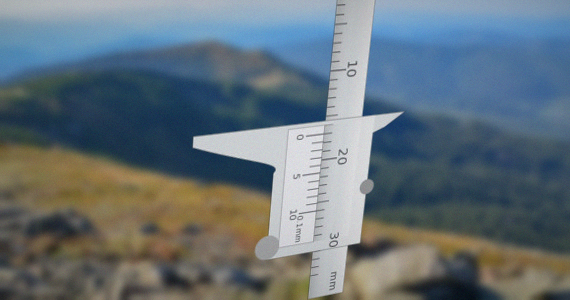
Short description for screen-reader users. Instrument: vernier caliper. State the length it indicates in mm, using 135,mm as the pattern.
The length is 17.0,mm
